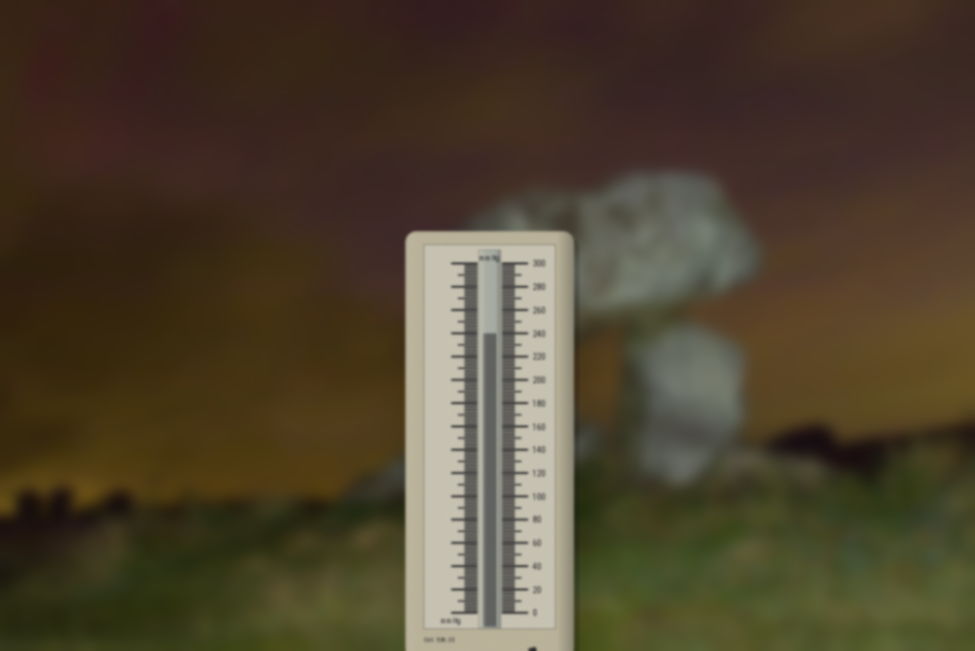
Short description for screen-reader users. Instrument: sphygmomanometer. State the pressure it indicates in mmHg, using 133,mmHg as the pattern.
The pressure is 240,mmHg
